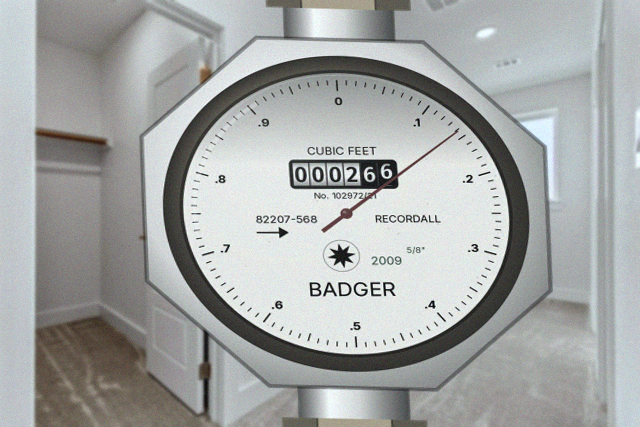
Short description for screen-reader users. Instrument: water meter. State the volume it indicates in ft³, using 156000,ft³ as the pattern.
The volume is 266.14,ft³
